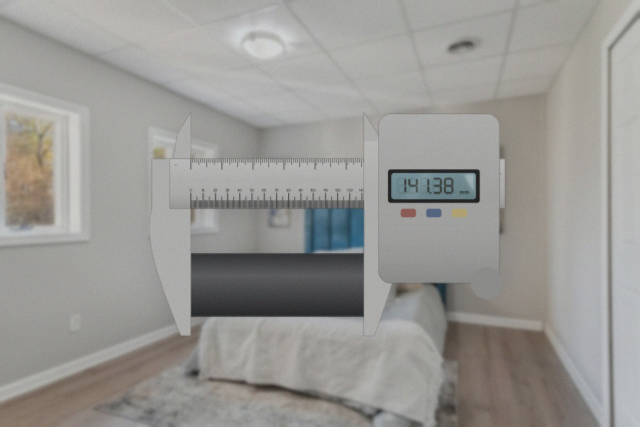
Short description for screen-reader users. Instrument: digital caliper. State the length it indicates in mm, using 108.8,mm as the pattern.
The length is 141.38,mm
